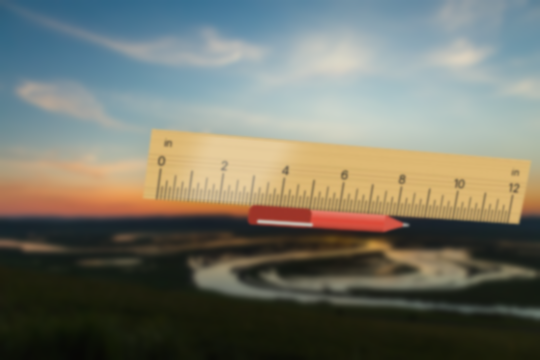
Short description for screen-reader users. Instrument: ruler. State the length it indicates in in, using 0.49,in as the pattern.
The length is 5.5,in
